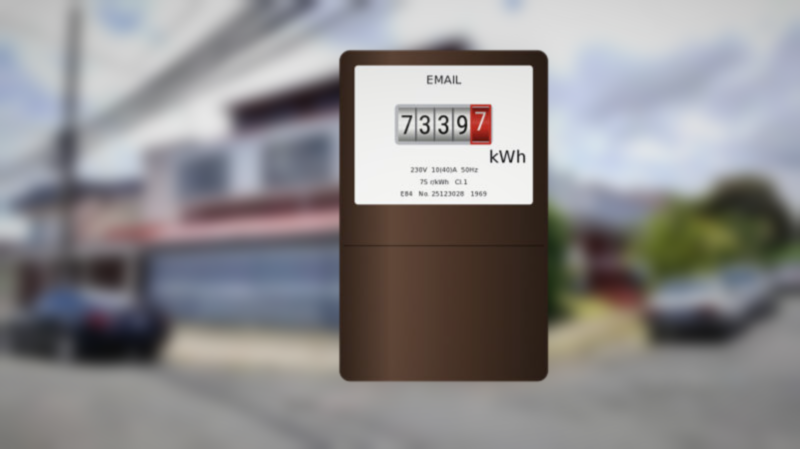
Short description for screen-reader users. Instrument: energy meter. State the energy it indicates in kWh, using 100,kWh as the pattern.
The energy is 7339.7,kWh
